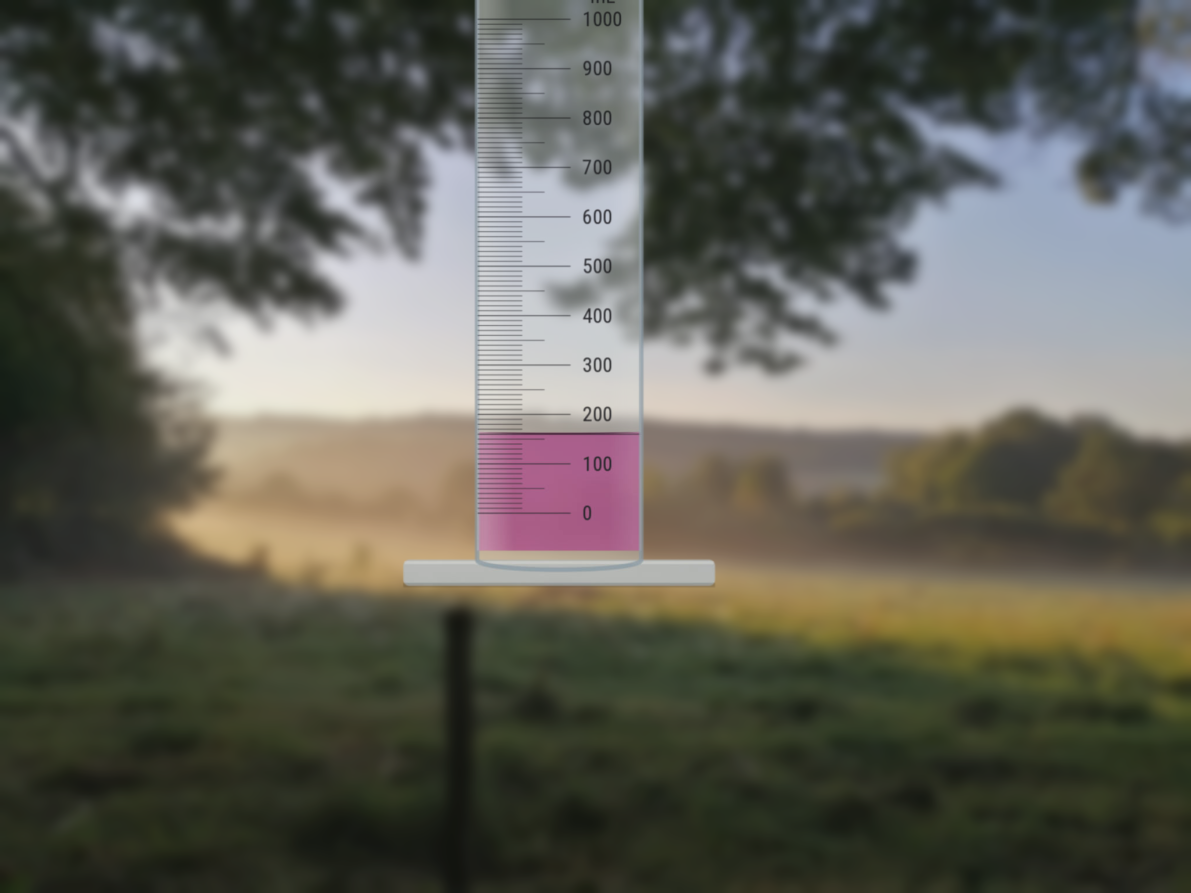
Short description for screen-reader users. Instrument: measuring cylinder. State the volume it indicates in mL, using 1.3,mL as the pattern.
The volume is 160,mL
